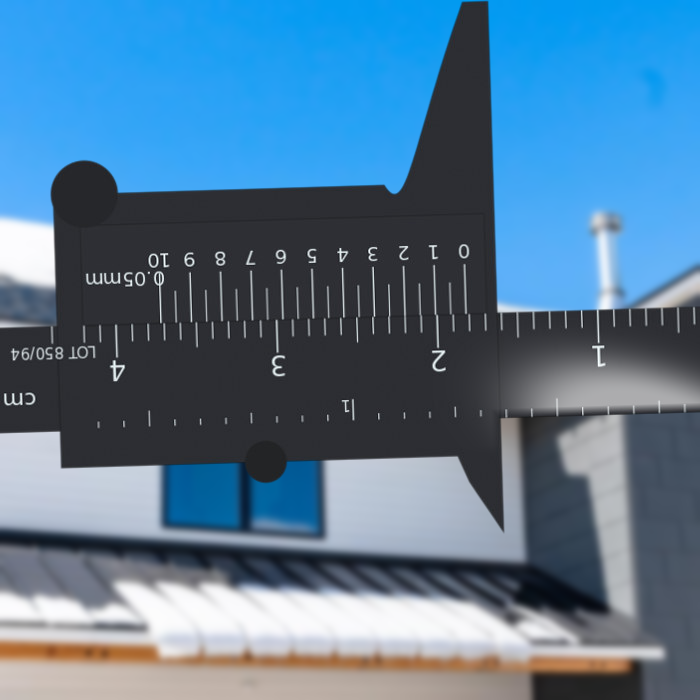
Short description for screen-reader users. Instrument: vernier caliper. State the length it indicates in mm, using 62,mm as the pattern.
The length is 18.2,mm
